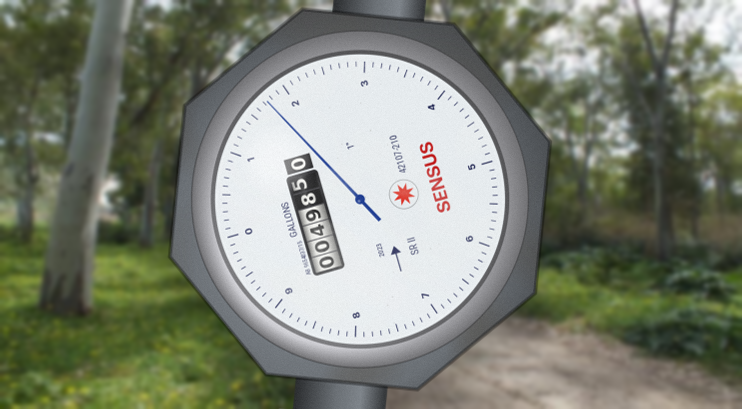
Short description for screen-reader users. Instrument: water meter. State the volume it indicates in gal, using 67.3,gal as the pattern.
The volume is 49851.7,gal
